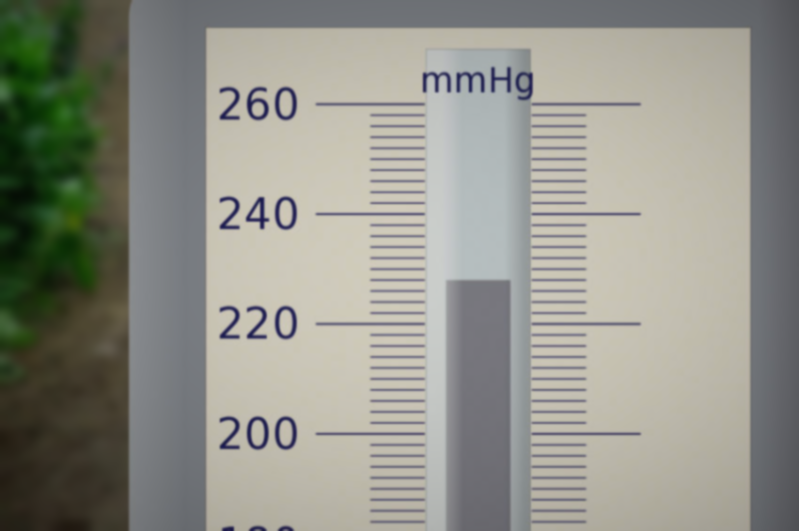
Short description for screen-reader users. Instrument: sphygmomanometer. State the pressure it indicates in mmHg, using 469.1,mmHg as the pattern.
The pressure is 228,mmHg
